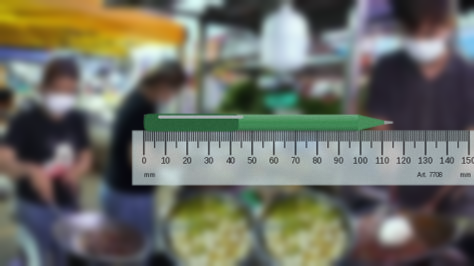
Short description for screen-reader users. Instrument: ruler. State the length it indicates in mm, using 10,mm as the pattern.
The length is 115,mm
